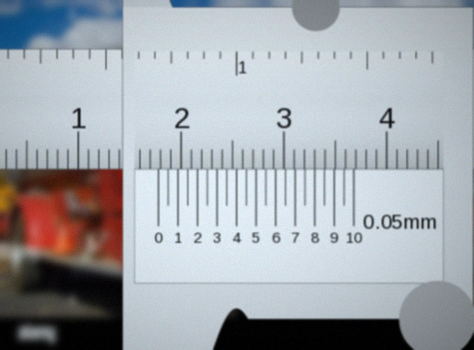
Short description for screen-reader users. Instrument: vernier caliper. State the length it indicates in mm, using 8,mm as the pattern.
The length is 17.8,mm
